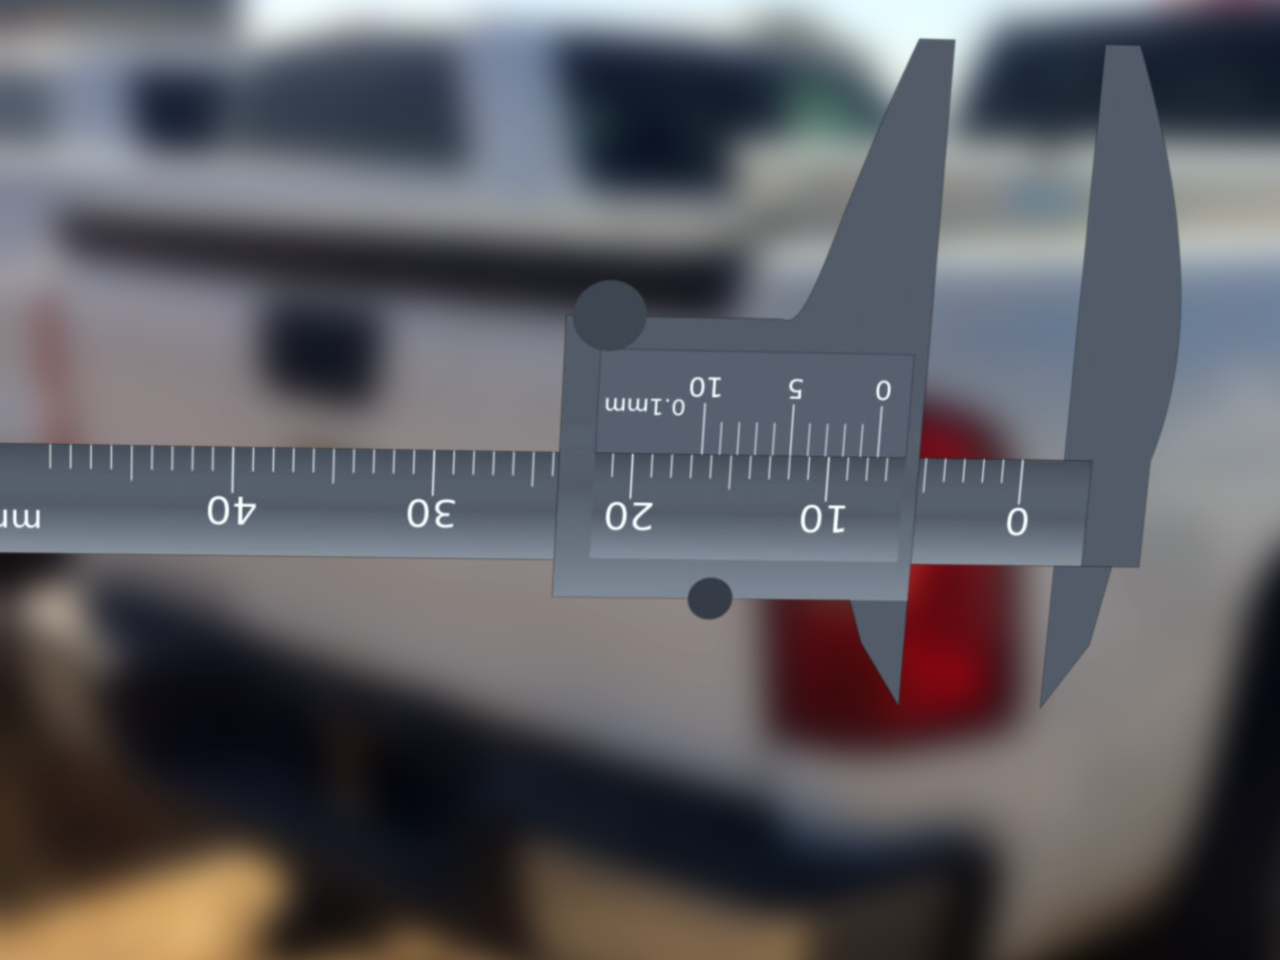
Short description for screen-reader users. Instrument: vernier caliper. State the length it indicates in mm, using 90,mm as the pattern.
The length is 7.5,mm
